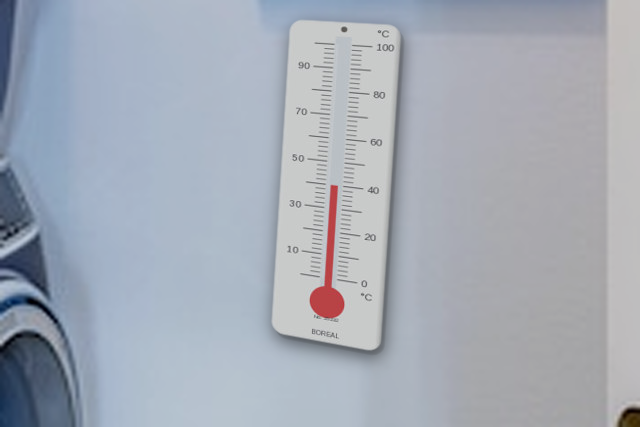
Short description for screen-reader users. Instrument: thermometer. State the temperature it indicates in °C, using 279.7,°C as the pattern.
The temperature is 40,°C
